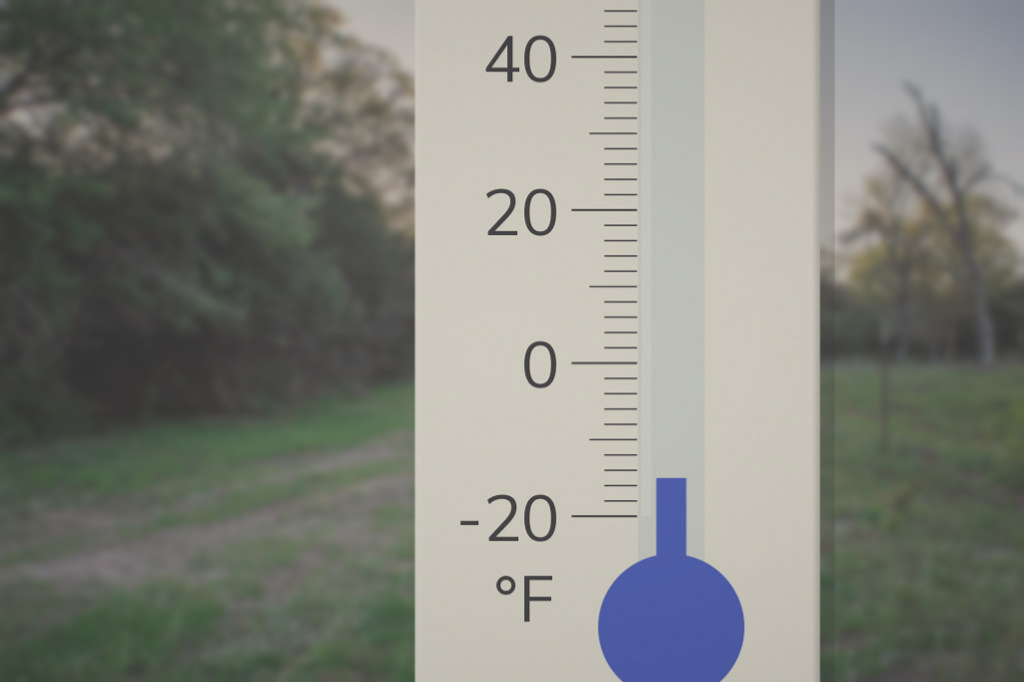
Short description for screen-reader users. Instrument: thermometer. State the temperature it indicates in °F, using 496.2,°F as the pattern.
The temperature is -15,°F
